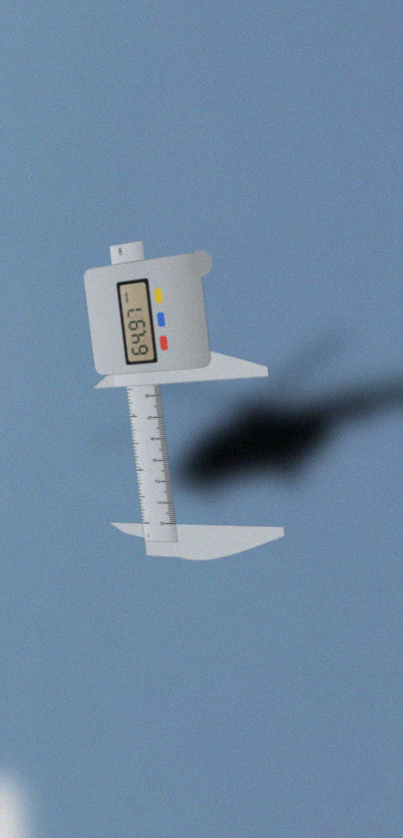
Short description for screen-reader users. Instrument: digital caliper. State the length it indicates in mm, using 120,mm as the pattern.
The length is 64.97,mm
